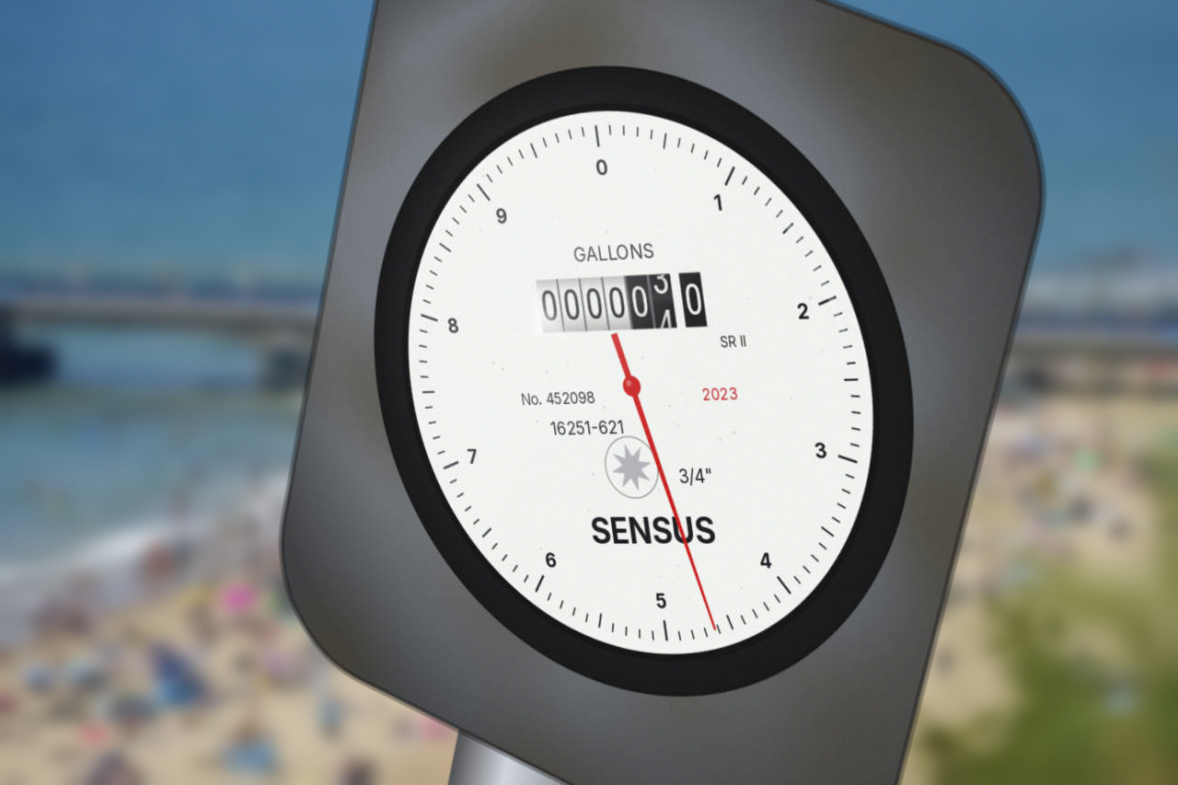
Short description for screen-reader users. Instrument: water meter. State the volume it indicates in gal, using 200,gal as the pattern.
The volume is 34.6,gal
